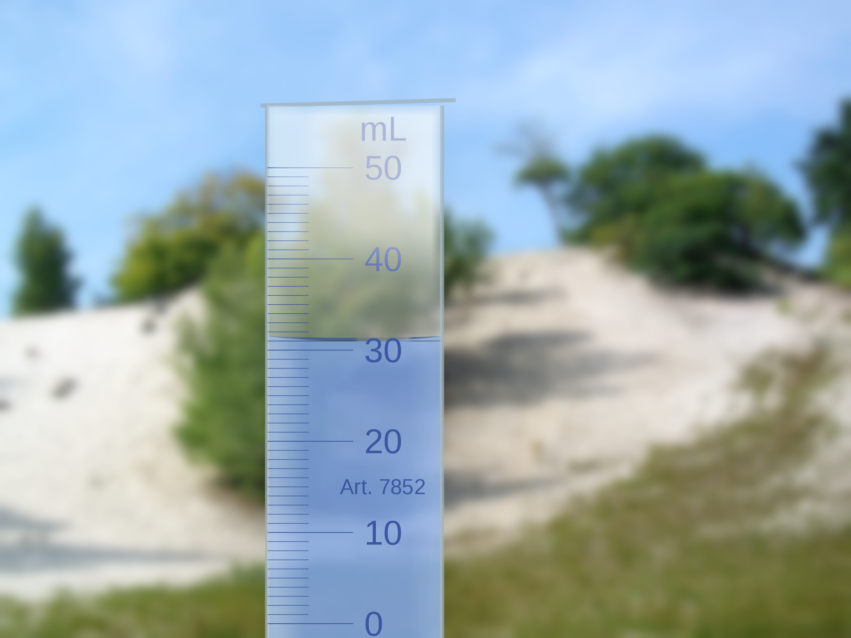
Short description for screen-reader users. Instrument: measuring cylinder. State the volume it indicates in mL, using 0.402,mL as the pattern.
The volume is 31,mL
